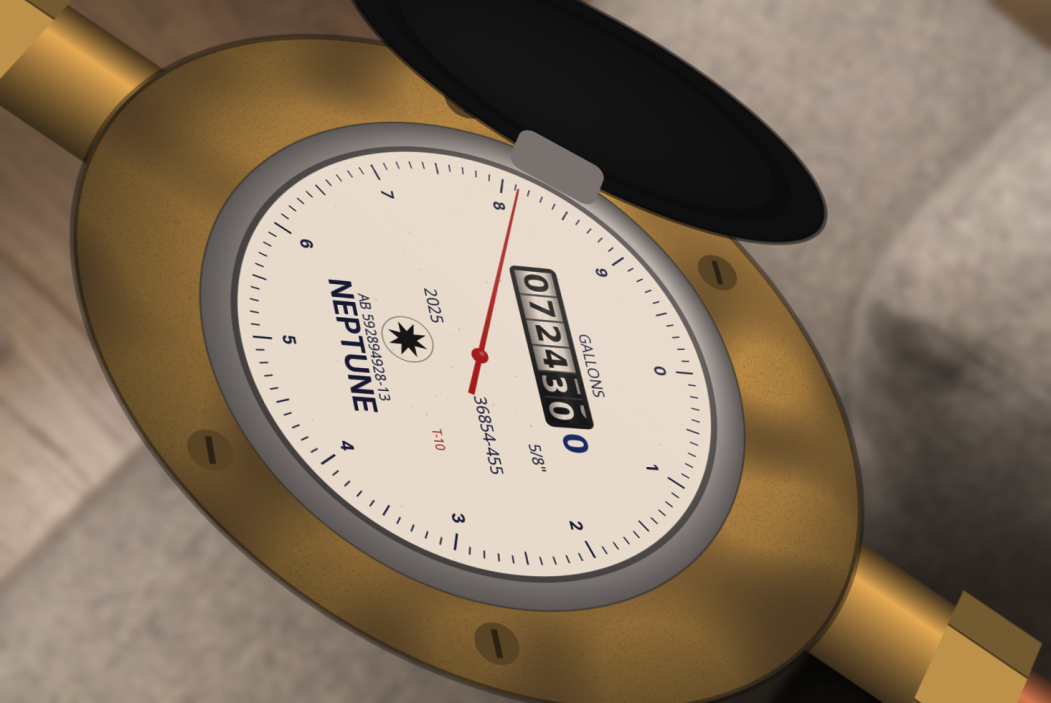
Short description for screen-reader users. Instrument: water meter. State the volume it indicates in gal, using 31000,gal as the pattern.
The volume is 724298.1,gal
